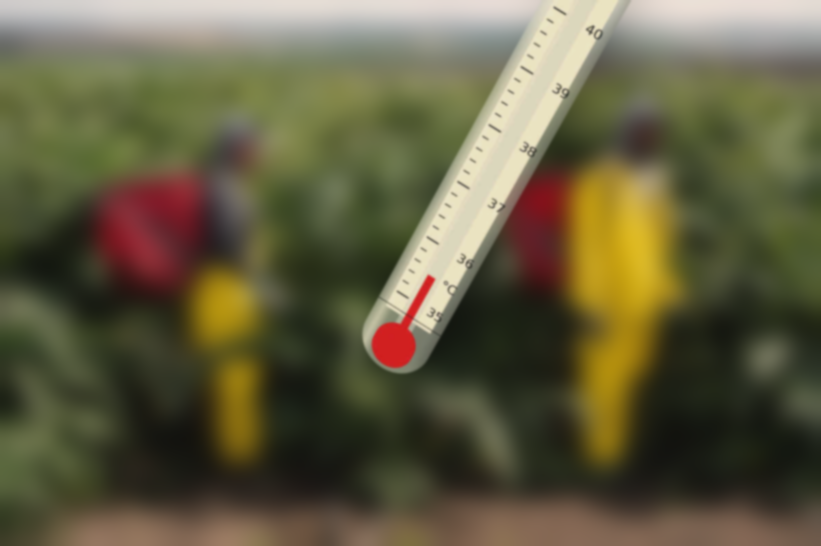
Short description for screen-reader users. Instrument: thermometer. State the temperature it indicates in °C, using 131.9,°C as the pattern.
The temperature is 35.5,°C
